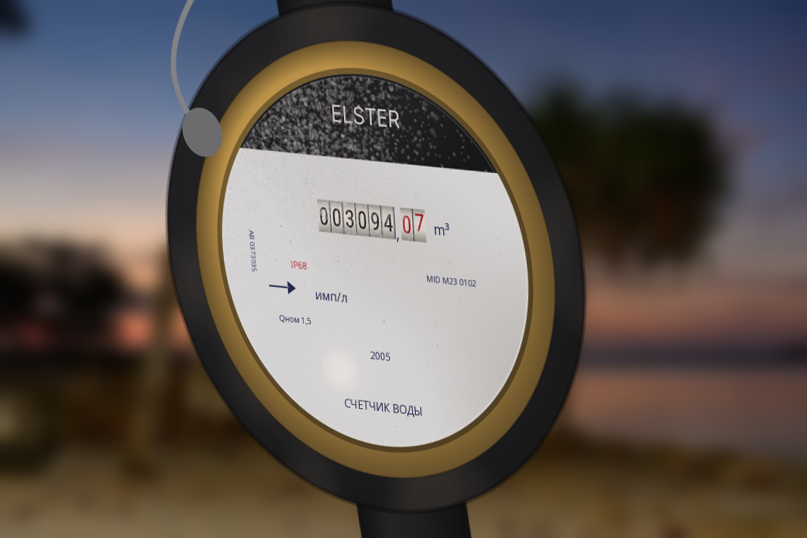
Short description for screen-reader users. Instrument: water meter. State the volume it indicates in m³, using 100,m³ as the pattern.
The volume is 3094.07,m³
